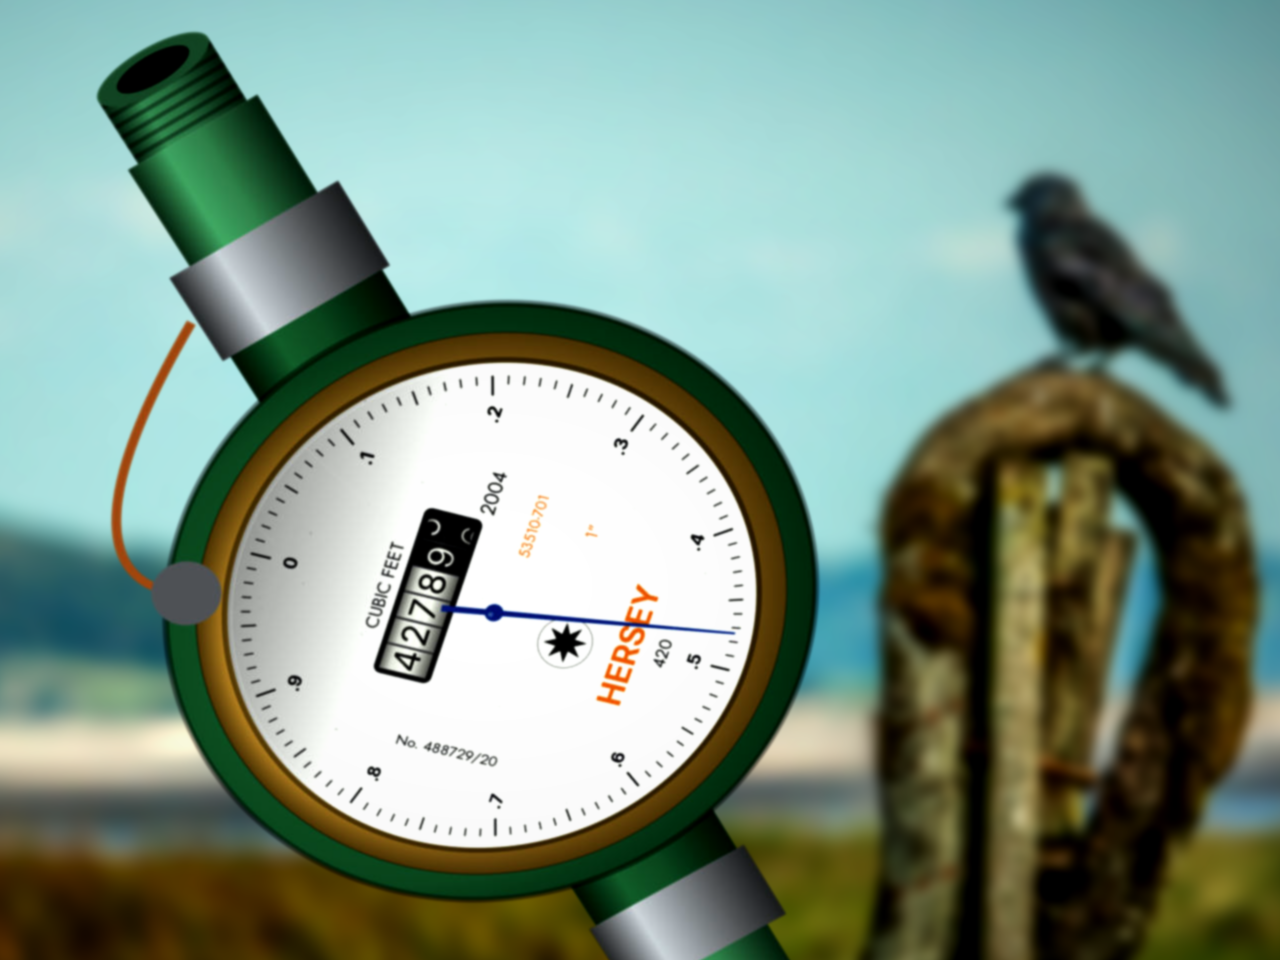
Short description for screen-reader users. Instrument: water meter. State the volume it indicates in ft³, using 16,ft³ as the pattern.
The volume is 427895.47,ft³
